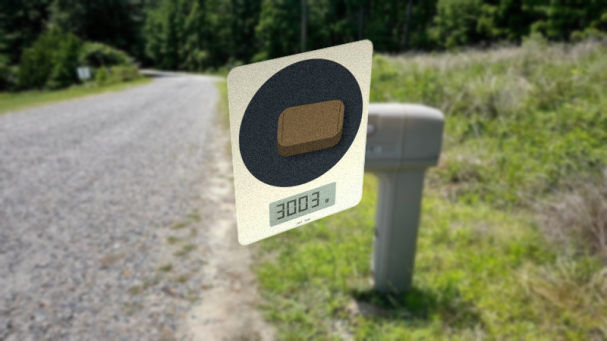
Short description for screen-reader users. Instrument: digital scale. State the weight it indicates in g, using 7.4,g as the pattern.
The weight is 3003,g
